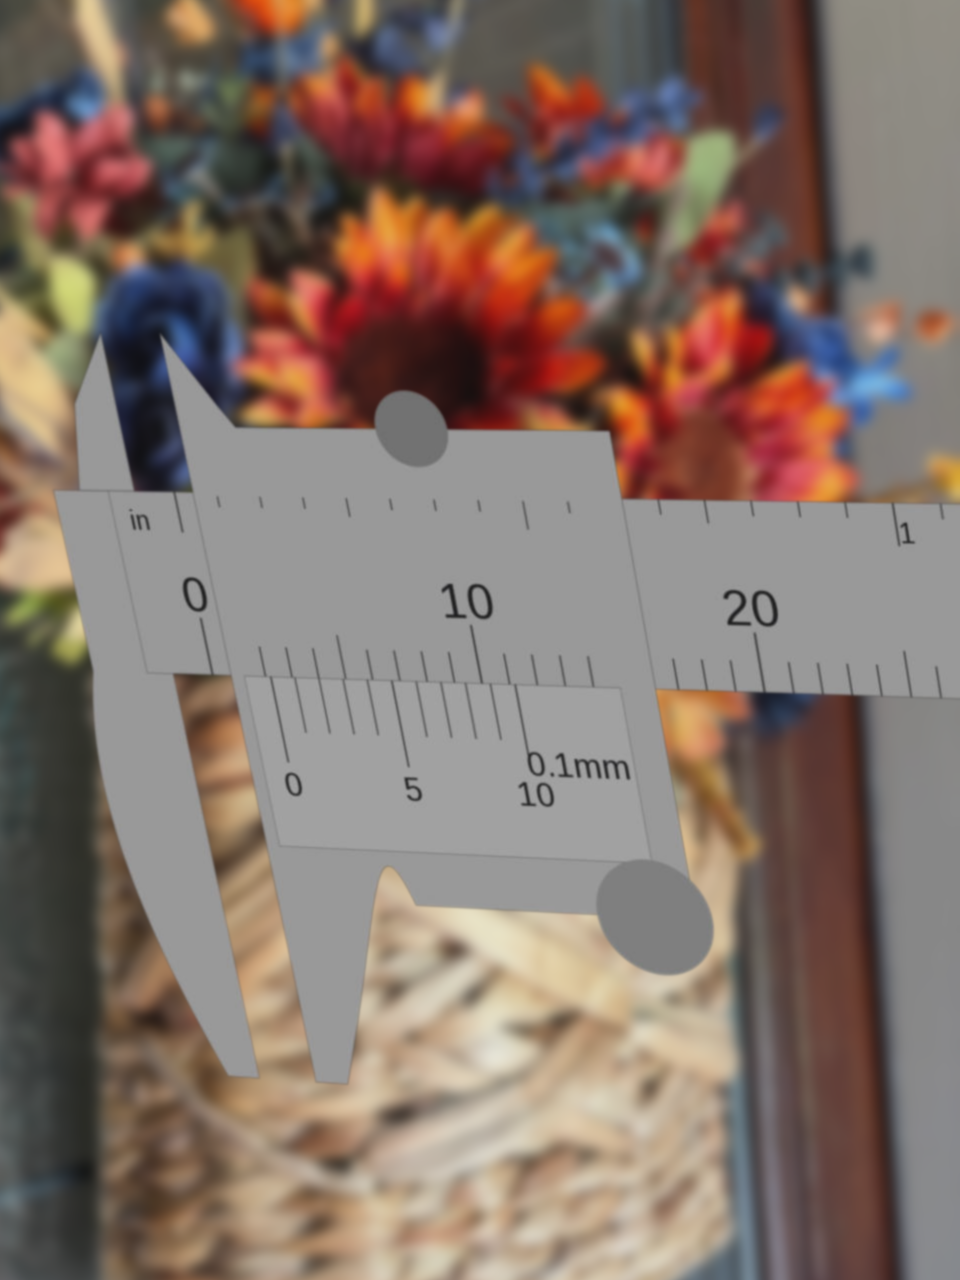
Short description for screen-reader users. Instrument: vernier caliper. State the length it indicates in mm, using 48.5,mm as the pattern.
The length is 2.2,mm
